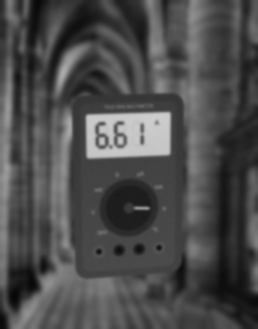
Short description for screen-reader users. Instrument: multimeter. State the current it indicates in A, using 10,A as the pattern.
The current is 6.61,A
